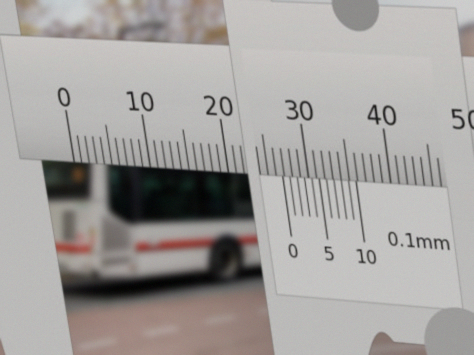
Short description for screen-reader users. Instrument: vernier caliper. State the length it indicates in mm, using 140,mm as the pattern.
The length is 26.8,mm
